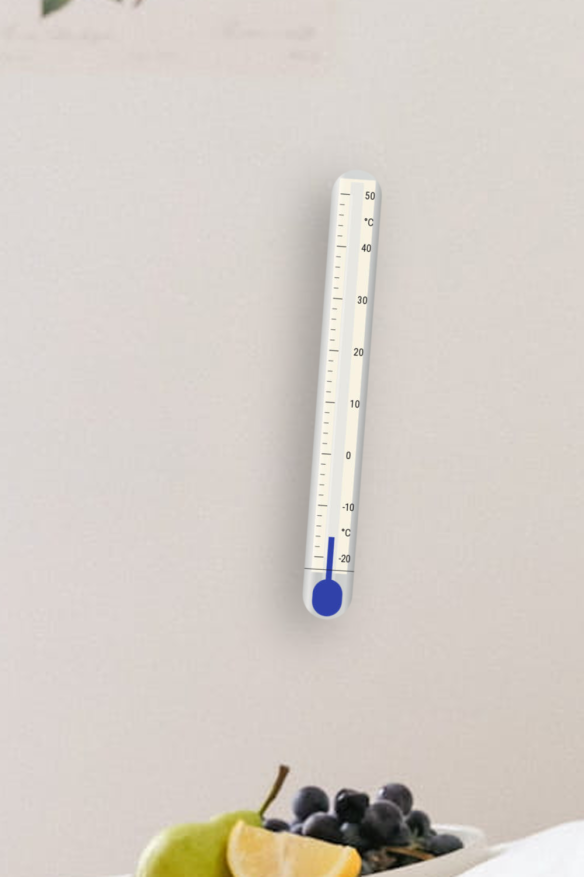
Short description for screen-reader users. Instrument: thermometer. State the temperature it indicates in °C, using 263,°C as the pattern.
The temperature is -16,°C
